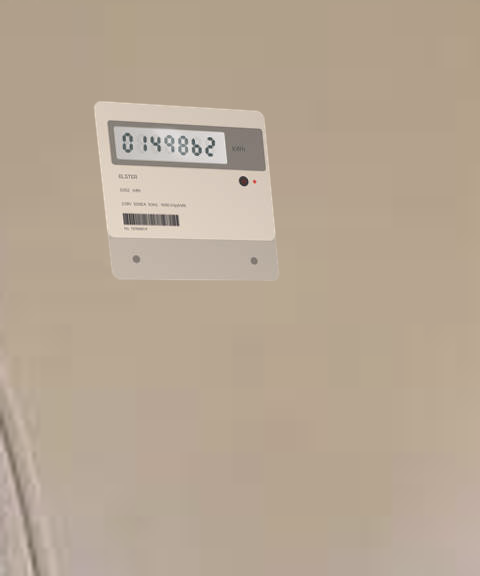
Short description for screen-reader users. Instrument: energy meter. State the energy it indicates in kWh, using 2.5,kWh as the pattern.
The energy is 149862,kWh
